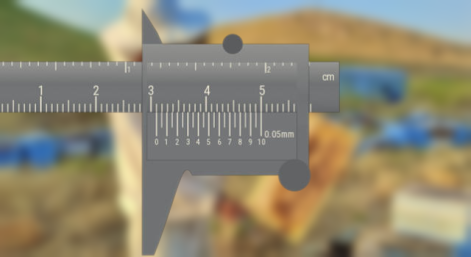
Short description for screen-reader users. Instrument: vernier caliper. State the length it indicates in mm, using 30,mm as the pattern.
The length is 31.0,mm
